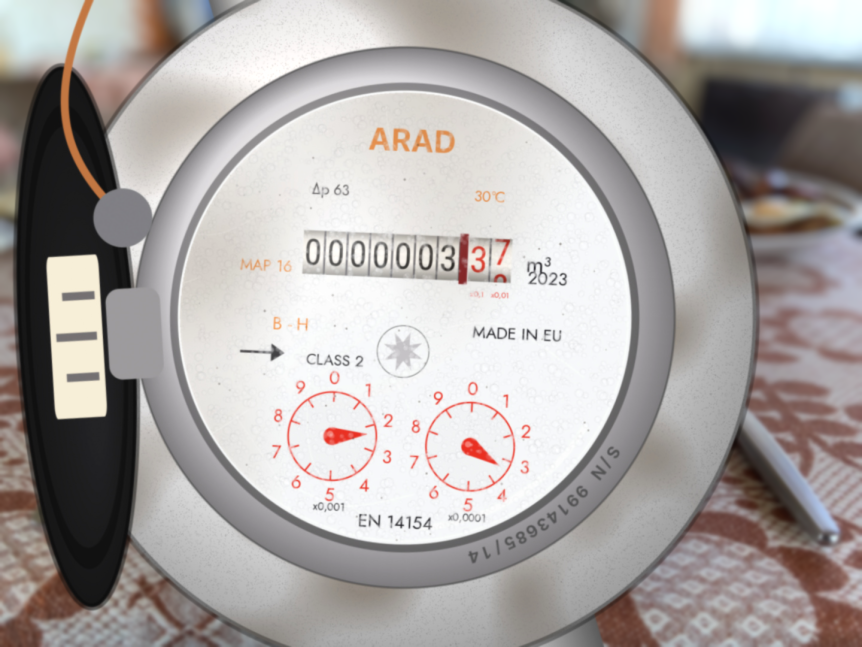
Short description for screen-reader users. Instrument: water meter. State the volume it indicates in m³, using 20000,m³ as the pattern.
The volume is 3.3723,m³
